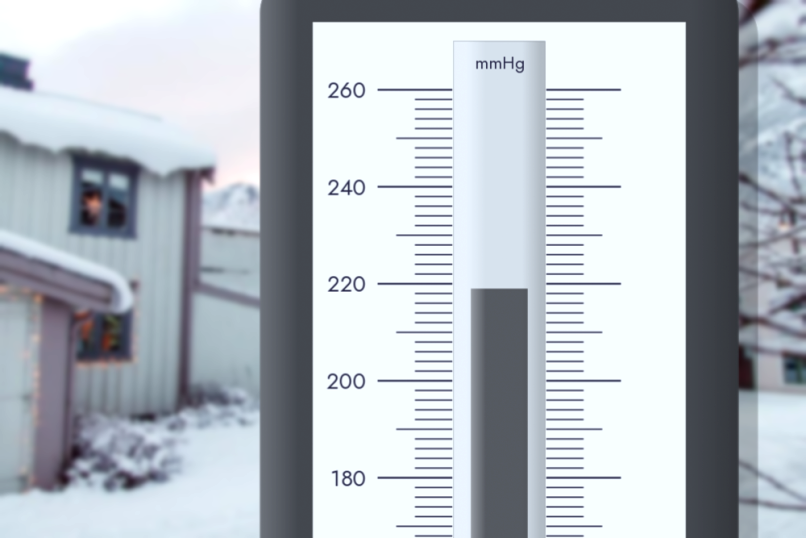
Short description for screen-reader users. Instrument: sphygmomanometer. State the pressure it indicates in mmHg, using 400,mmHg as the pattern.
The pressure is 219,mmHg
